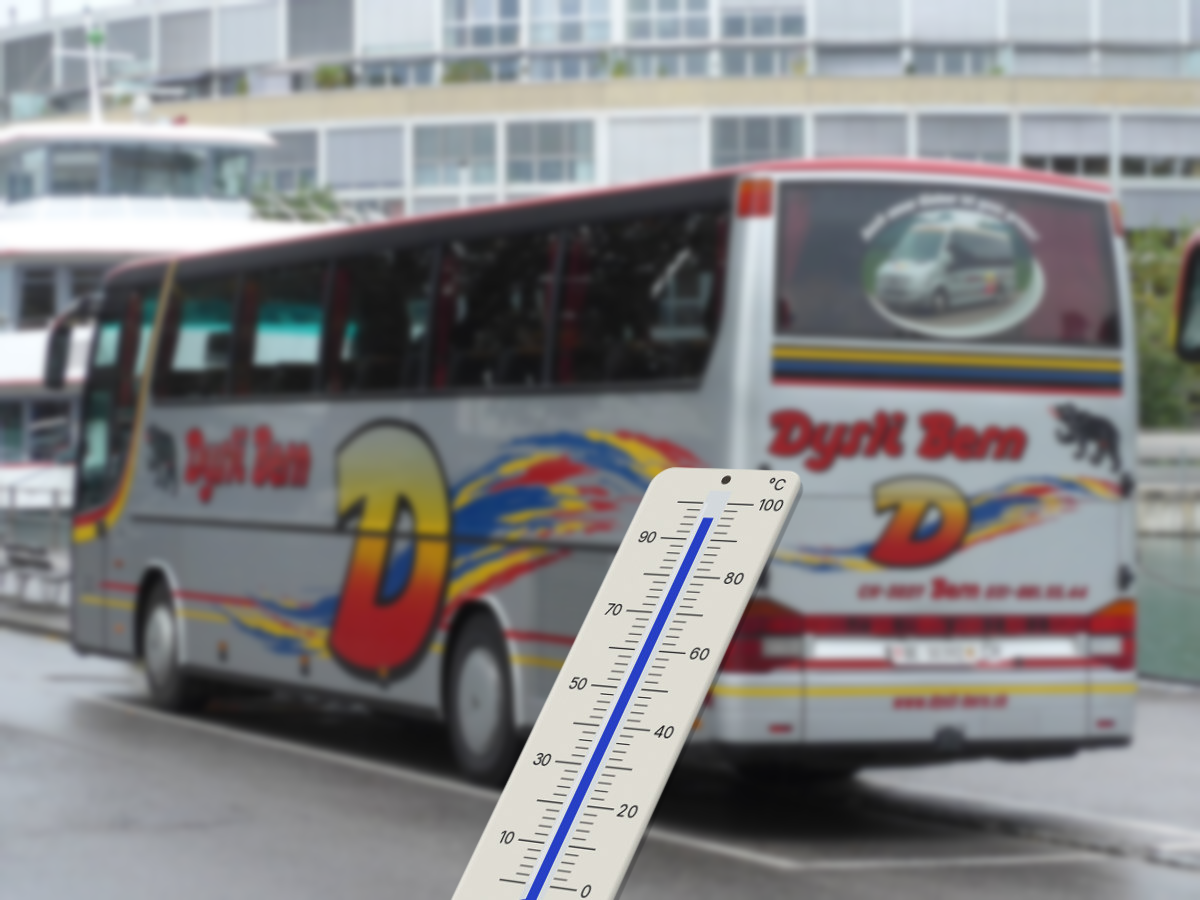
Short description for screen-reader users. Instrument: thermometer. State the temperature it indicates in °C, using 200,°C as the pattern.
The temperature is 96,°C
